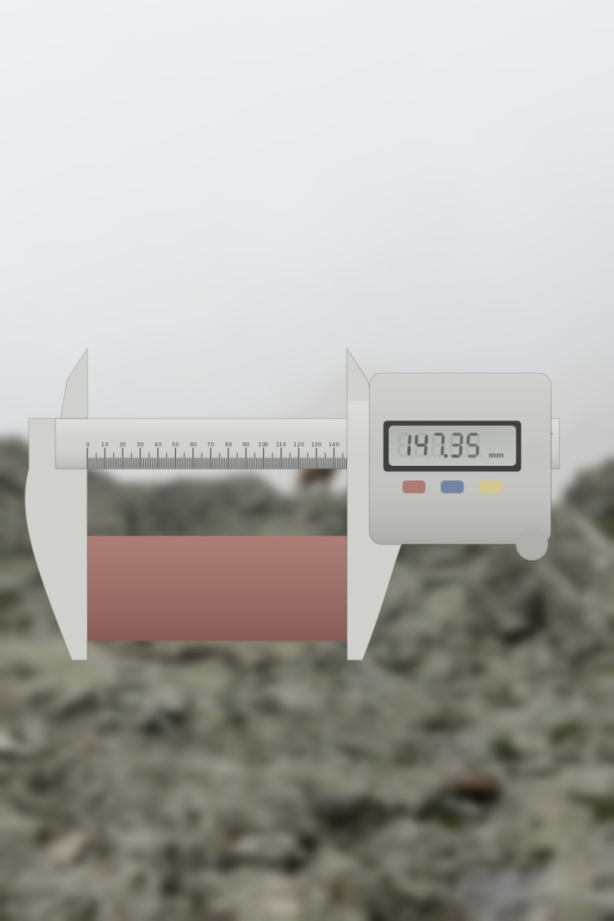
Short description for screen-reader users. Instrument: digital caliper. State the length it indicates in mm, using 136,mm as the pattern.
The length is 147.35,mm
